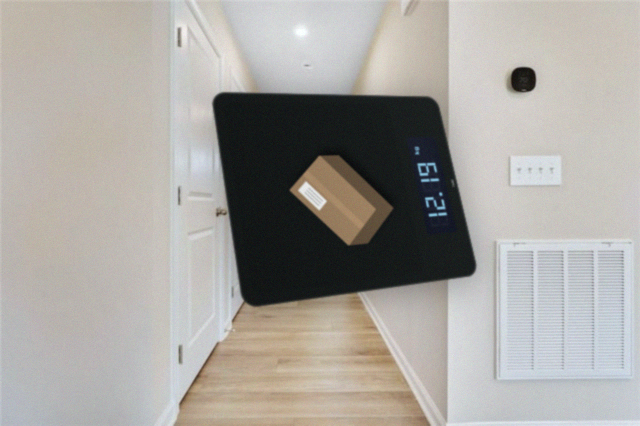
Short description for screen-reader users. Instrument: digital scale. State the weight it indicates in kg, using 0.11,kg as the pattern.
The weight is 12.19,kg
